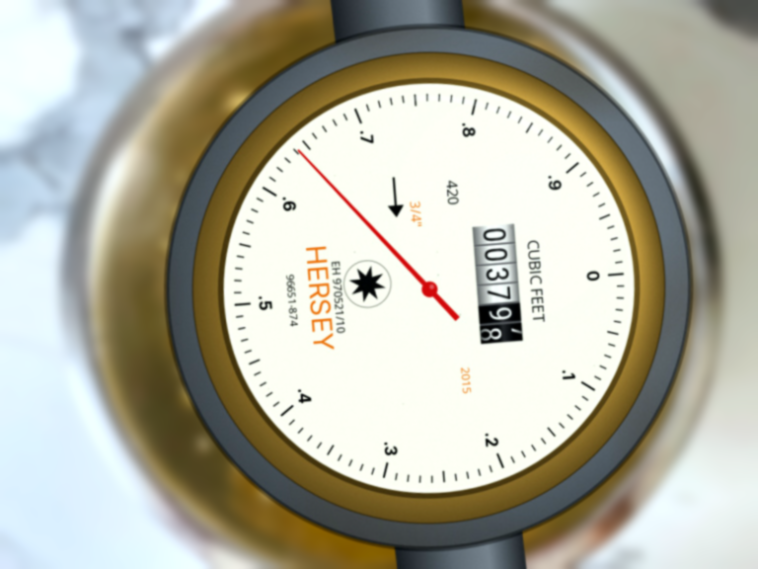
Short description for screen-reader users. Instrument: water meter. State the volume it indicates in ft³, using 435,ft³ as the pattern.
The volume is 3797.64,ft³
